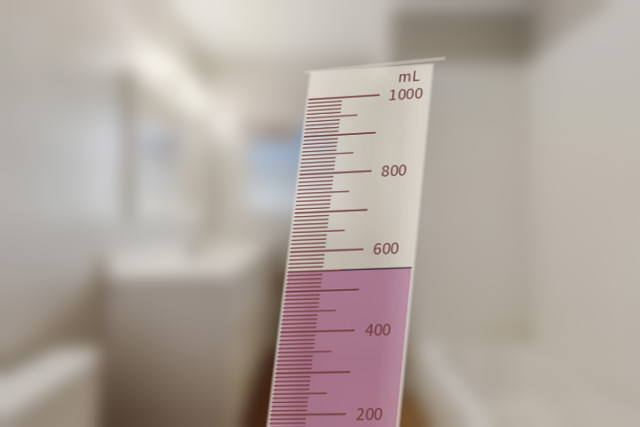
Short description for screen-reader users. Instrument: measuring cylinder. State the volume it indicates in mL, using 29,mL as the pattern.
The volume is 550,mL
